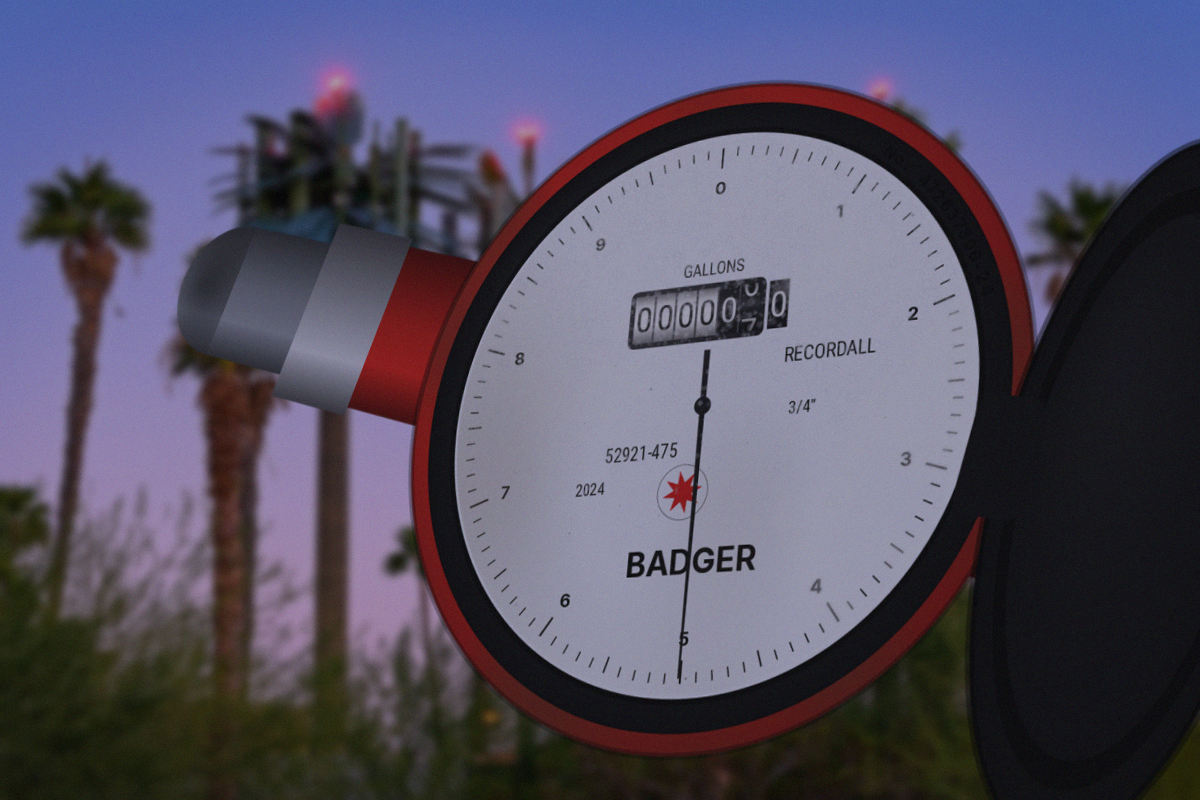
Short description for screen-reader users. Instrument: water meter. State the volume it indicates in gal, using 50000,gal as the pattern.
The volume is 65.0,gal
